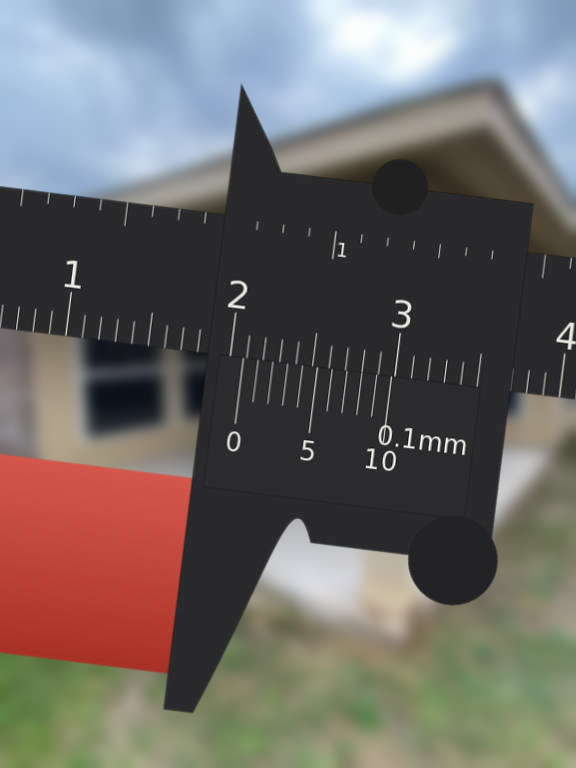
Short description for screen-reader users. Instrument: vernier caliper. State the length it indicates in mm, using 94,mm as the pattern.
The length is 20.8,mm
